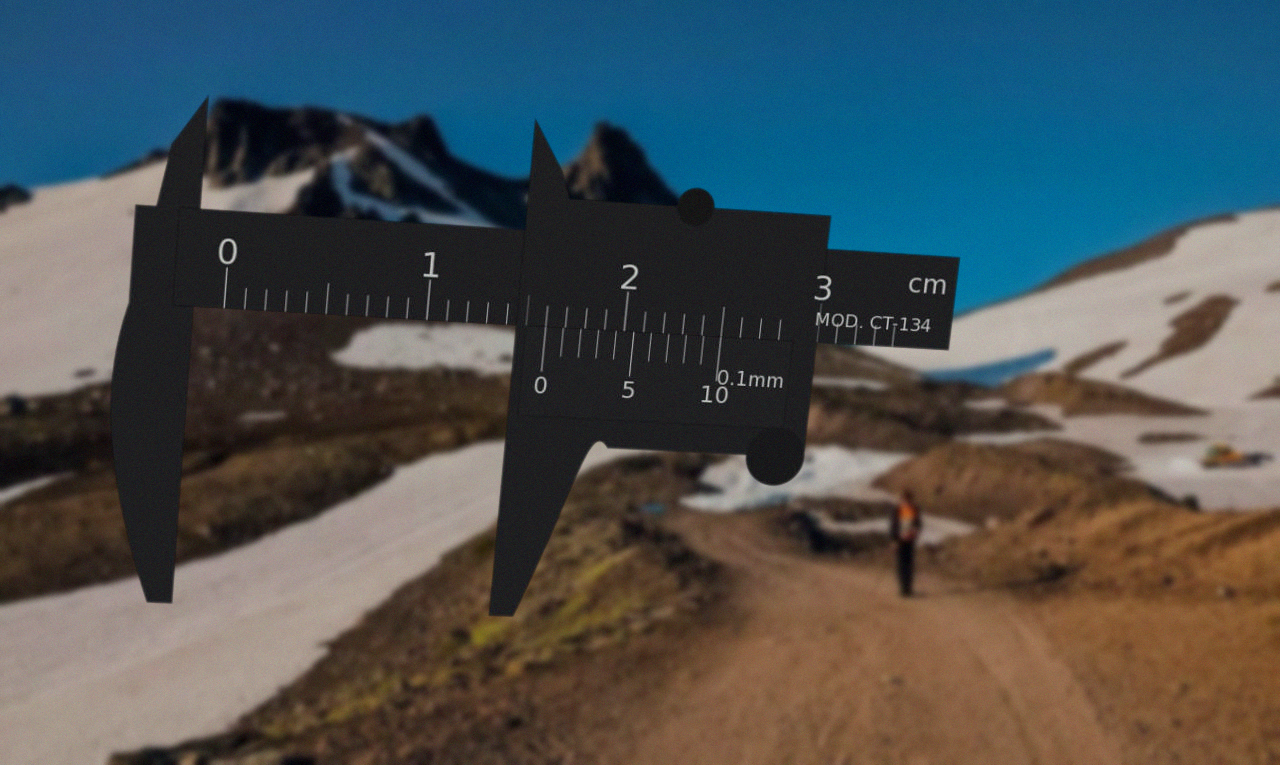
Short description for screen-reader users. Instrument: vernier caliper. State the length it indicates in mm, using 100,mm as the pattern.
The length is 16.0,mm
